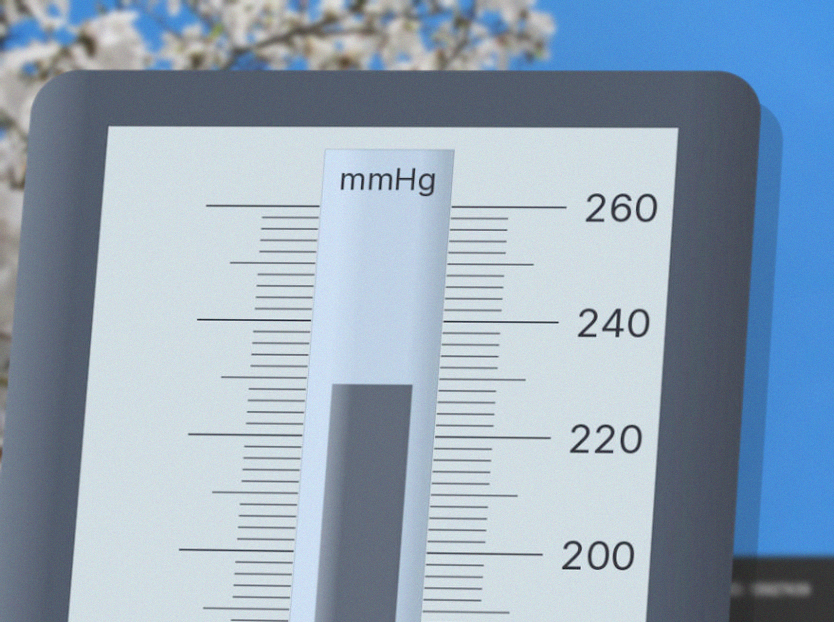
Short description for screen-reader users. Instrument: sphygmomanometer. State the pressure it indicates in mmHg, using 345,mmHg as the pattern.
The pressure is 229,mmHg
